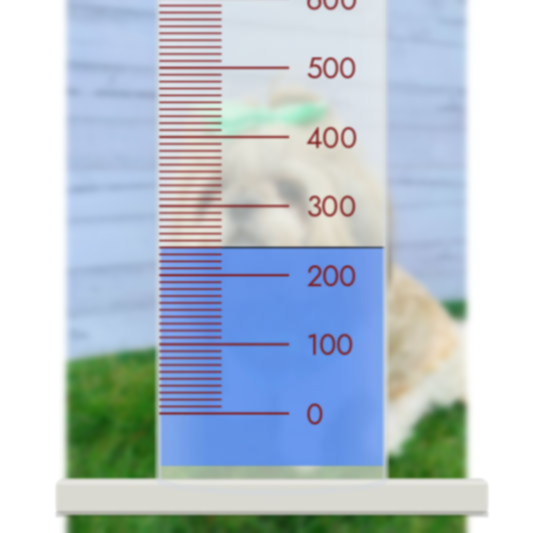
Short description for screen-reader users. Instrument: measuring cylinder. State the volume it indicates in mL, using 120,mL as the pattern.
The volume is 240,mL
